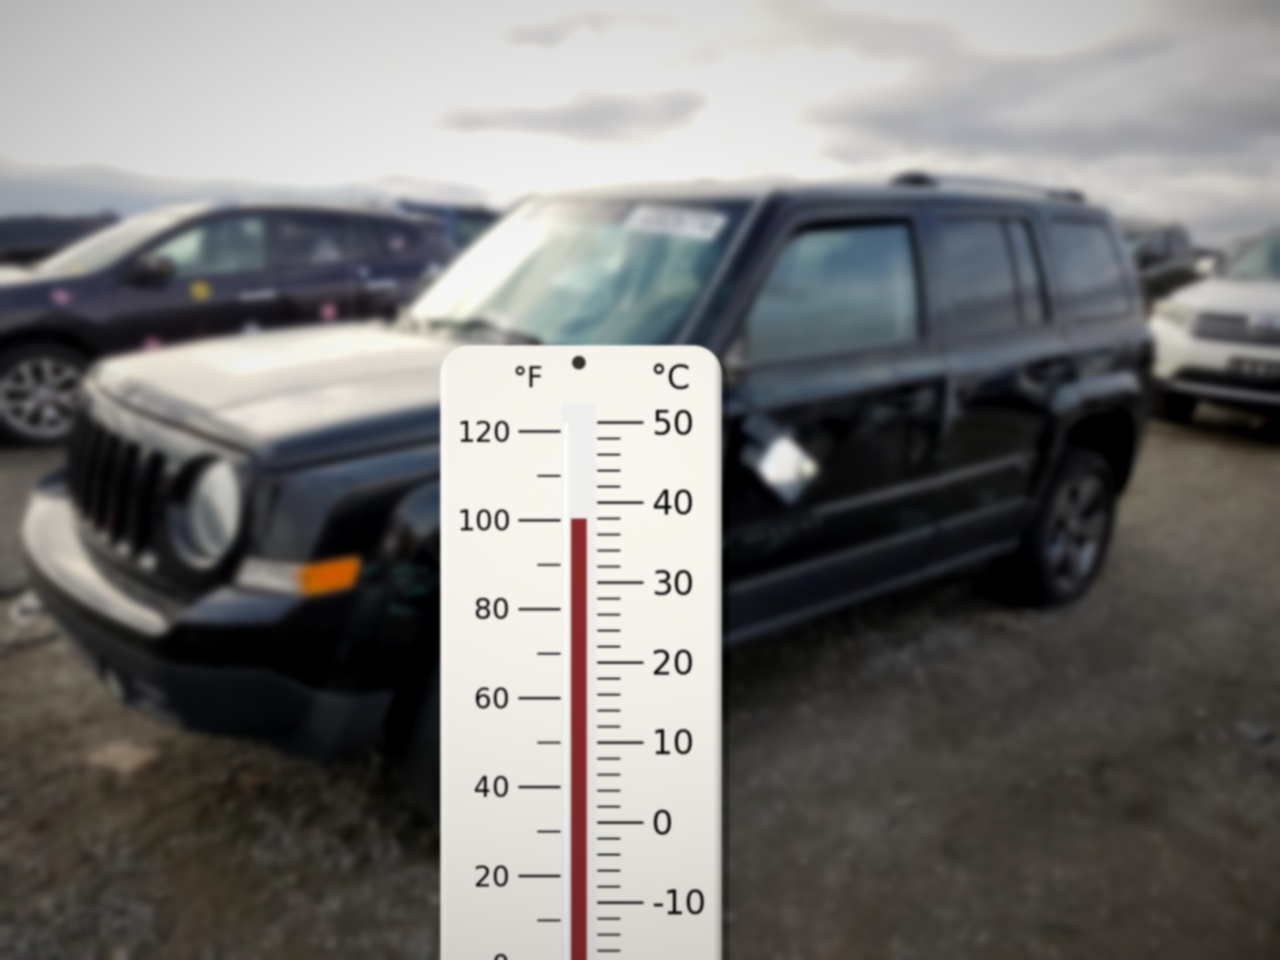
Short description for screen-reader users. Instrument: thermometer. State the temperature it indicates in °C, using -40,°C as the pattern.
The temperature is 38,°C
